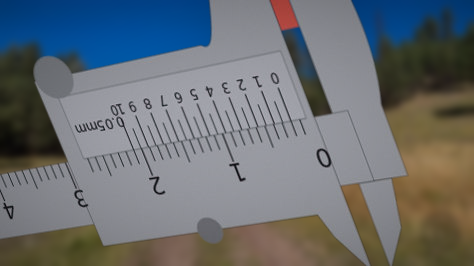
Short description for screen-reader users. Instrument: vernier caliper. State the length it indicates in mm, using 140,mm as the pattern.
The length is 2.0,mm
